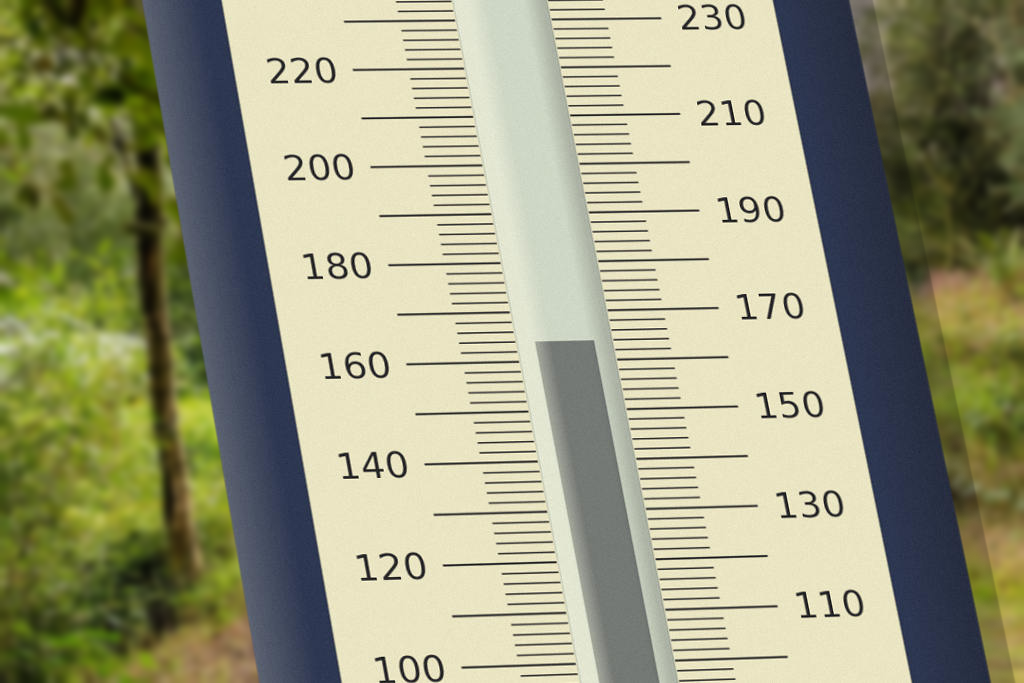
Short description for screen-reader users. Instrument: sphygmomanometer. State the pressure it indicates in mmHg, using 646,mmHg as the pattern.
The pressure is 164,mmHg
